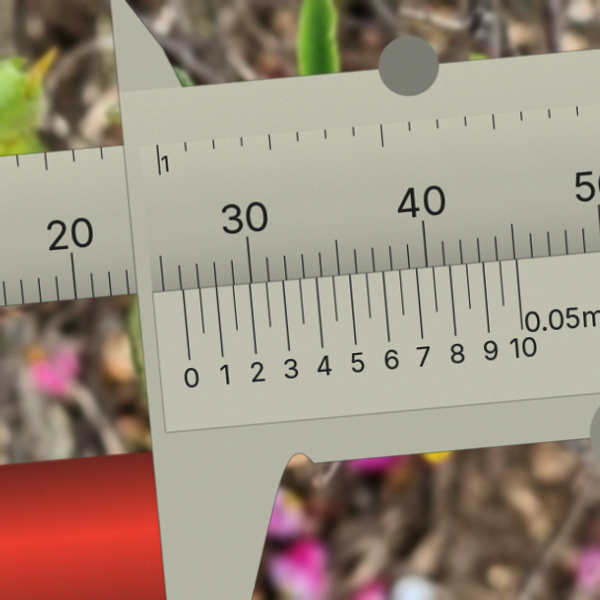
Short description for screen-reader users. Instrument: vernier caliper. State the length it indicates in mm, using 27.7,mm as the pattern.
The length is 26.1,mm
